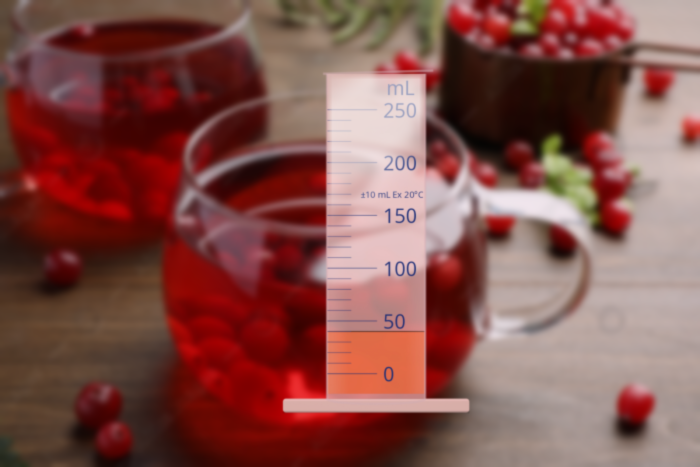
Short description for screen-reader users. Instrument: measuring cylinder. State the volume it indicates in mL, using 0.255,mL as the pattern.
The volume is 40,mL
